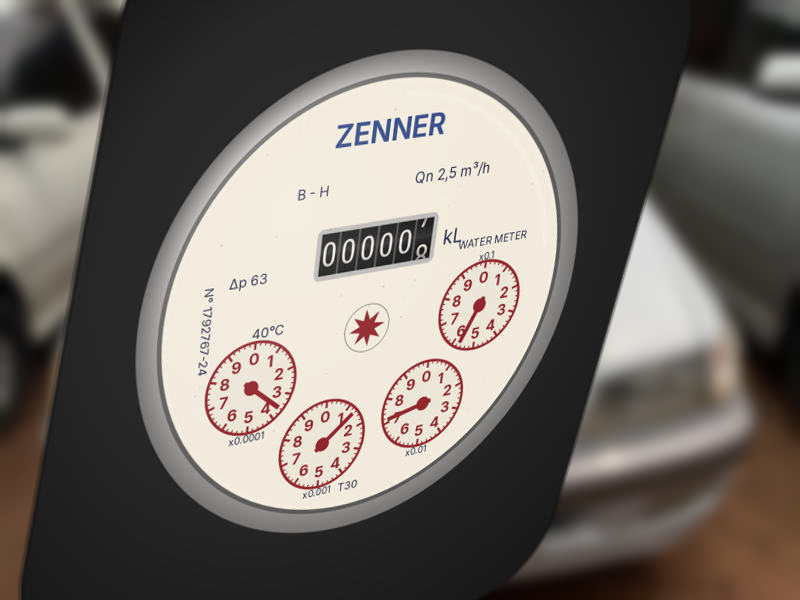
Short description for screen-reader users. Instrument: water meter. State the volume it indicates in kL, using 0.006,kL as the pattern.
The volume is 7.5713,kL
